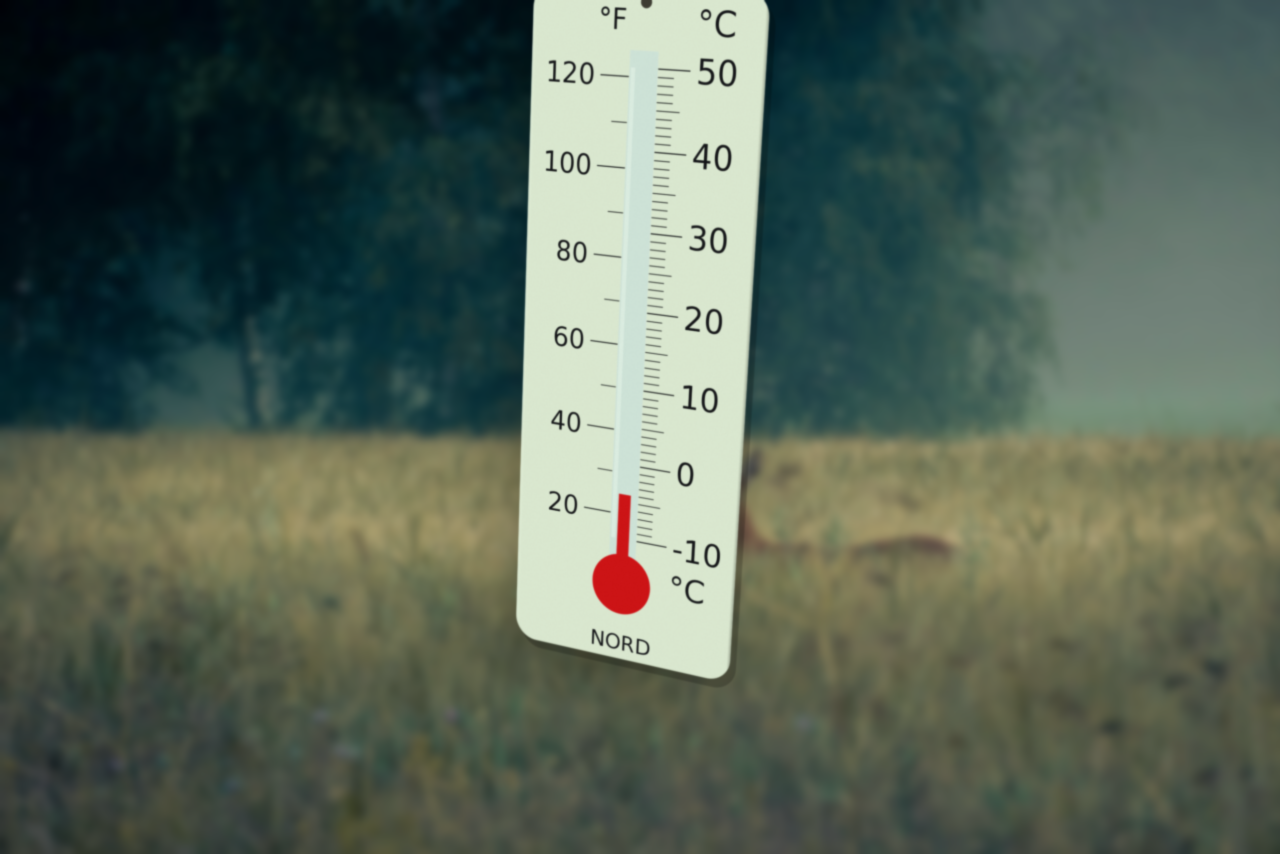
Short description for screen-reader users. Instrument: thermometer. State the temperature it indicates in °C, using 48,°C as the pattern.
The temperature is -4,°C
